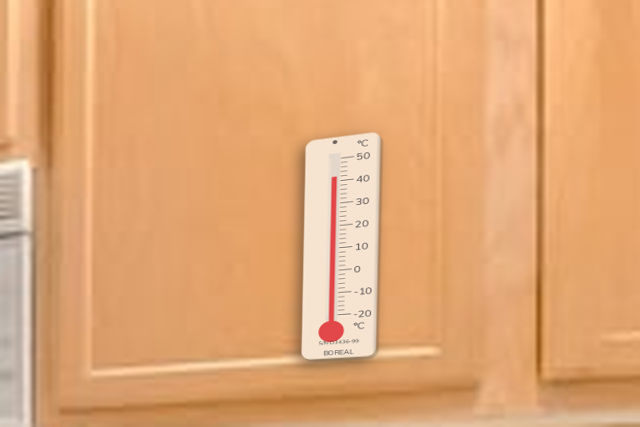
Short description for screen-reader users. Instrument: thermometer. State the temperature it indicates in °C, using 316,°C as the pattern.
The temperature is 42,°C
